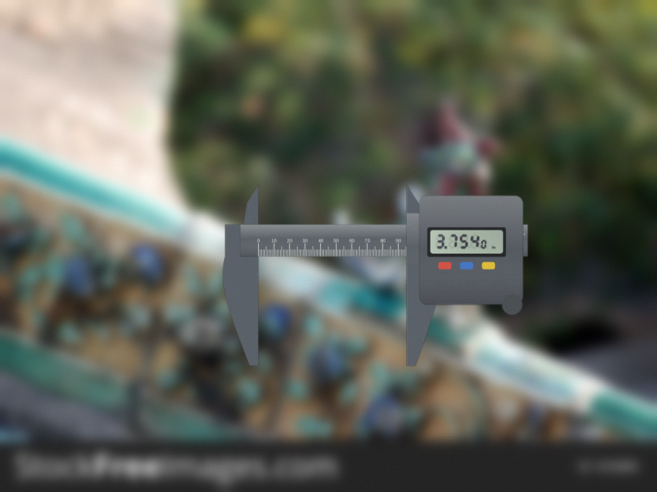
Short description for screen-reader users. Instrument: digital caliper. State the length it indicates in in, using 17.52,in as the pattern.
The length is 3.7540,in
